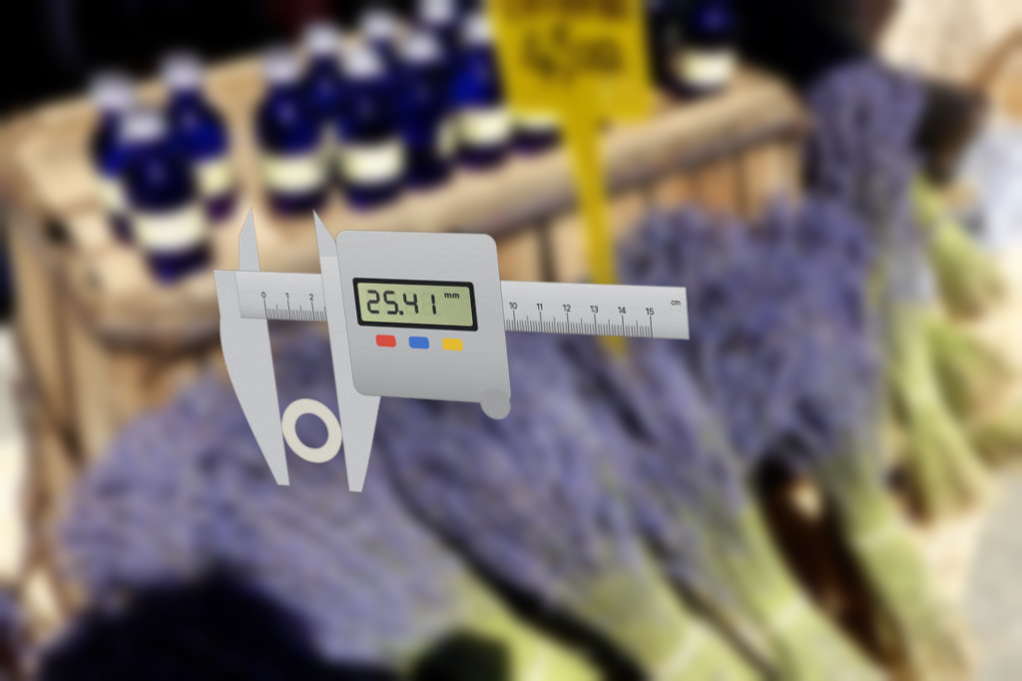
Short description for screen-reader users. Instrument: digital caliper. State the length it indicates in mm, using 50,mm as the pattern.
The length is 25.41,mm
